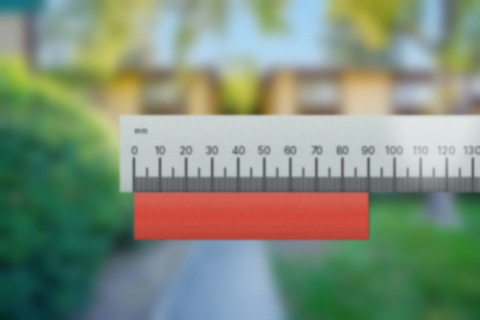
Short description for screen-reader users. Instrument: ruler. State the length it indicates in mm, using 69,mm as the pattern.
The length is 90,mm
